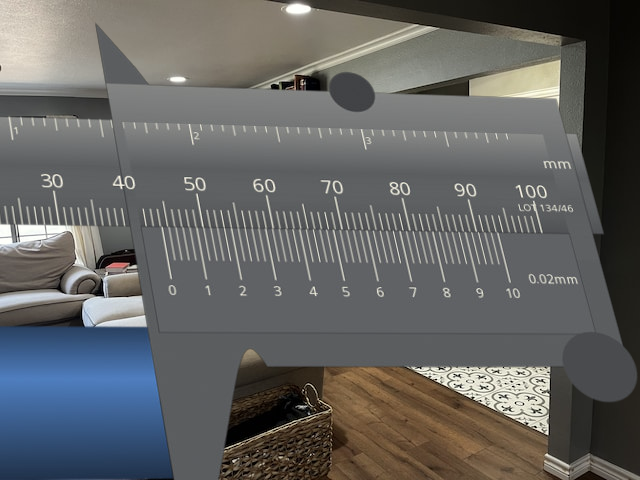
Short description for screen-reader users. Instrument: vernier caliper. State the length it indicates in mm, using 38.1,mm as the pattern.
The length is 44.2,mm
